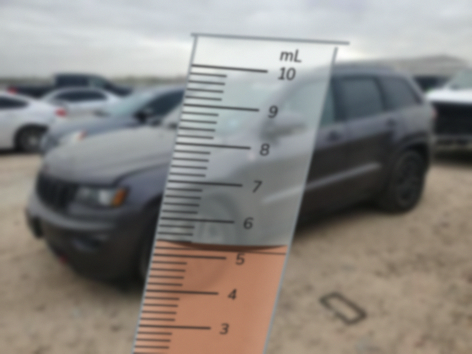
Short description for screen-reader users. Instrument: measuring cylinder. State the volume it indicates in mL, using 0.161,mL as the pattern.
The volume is 5.2,mL
